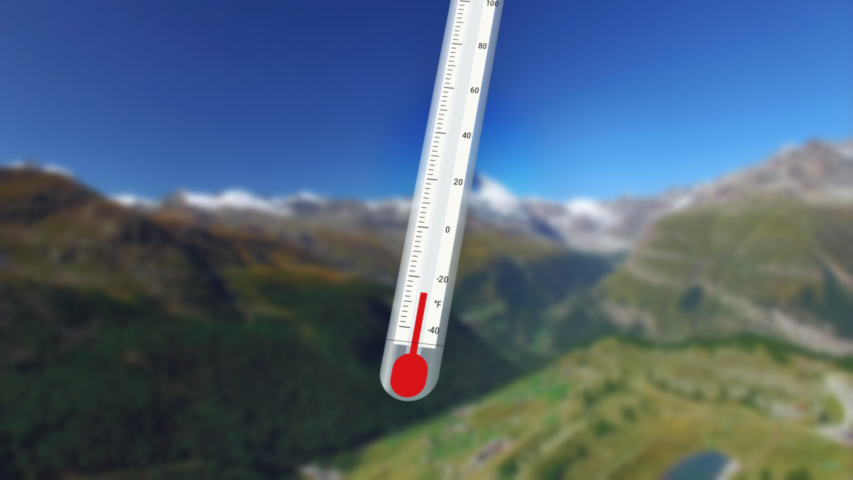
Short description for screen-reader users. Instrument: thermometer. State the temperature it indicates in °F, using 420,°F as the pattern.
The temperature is -26,°F
